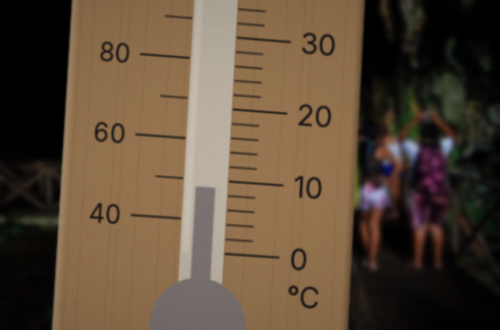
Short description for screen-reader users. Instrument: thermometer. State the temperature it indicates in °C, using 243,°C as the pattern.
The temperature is 9,°C
